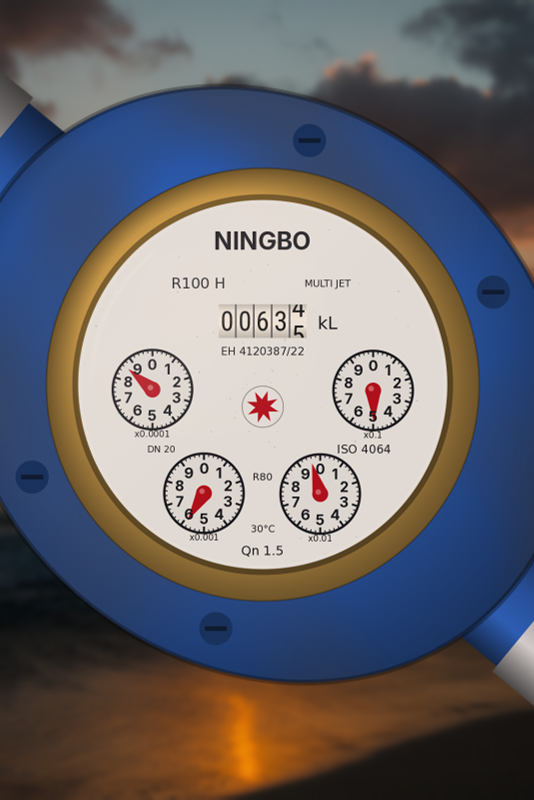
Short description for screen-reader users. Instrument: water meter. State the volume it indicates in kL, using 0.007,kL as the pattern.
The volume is 634.4958,kL
